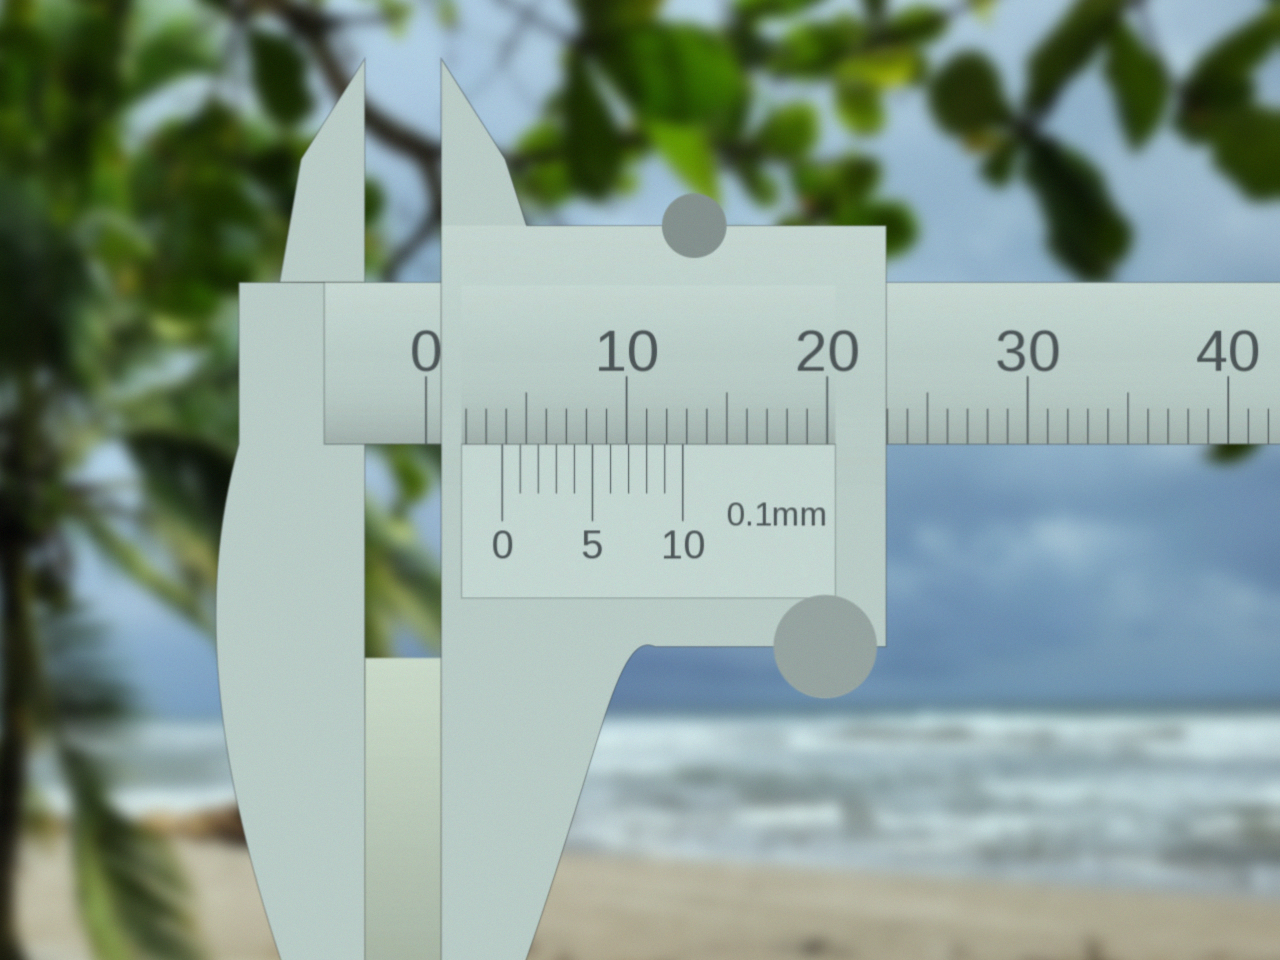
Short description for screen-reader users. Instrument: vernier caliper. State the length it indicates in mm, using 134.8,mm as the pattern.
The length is 3.8,mm
